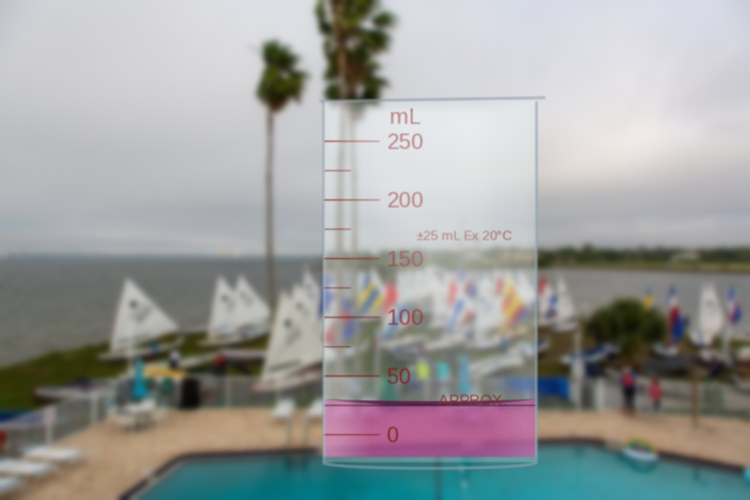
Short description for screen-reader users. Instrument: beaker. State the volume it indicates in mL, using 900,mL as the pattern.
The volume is 25,mL
